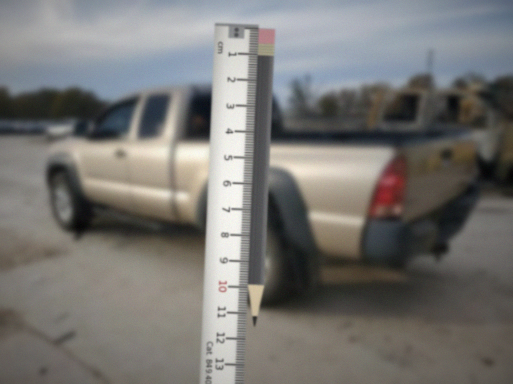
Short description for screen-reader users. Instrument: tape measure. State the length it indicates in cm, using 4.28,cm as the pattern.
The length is 11.5,cm
